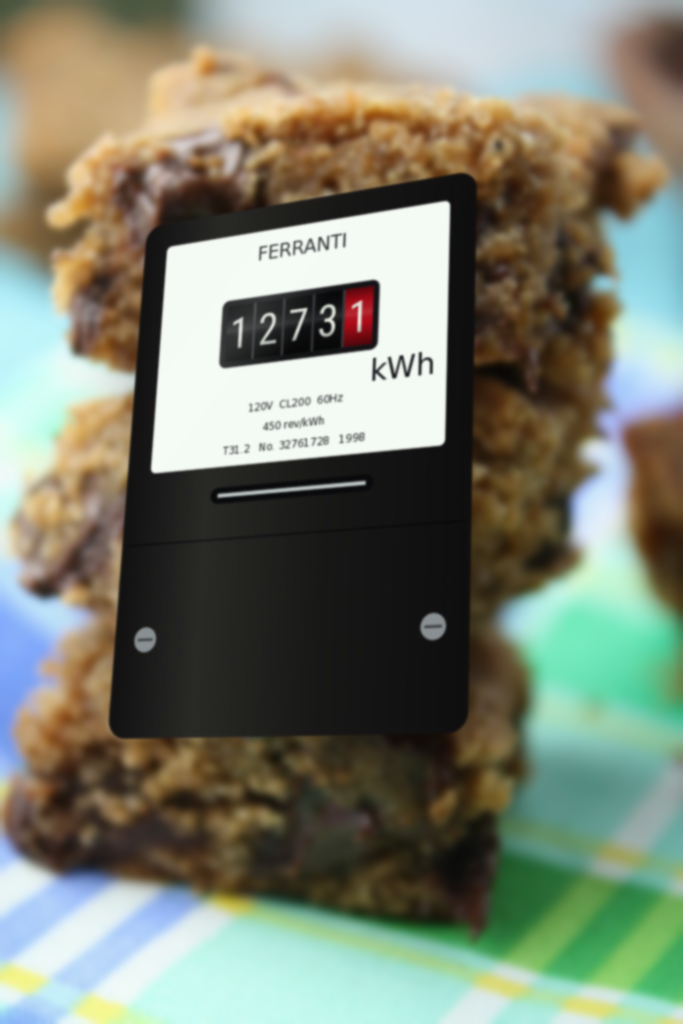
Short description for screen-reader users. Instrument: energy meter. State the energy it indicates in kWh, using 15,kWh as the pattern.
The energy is 1273.1,kWh
